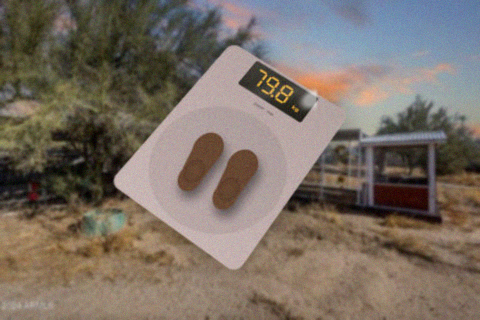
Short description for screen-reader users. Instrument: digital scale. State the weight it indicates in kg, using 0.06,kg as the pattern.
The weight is 79.8,kg
